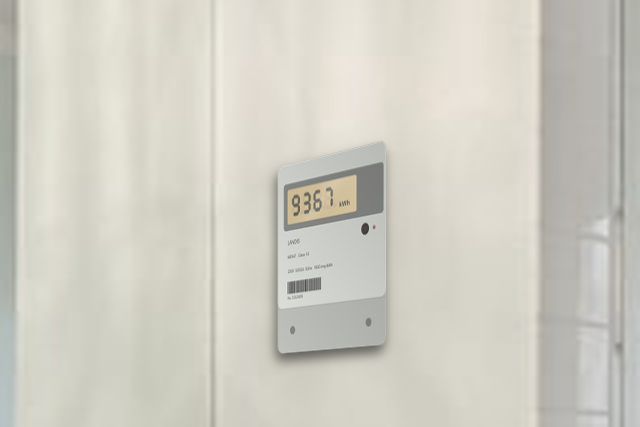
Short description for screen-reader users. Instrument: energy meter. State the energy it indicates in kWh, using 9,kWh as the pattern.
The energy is 9367,kWh
